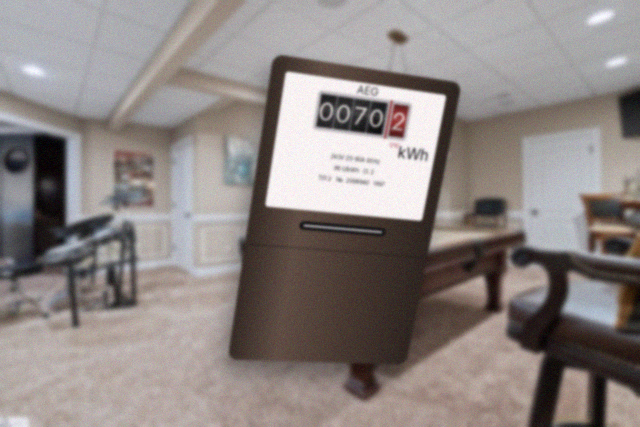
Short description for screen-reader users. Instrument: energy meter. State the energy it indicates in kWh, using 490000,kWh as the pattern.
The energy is 70.2,kWh
